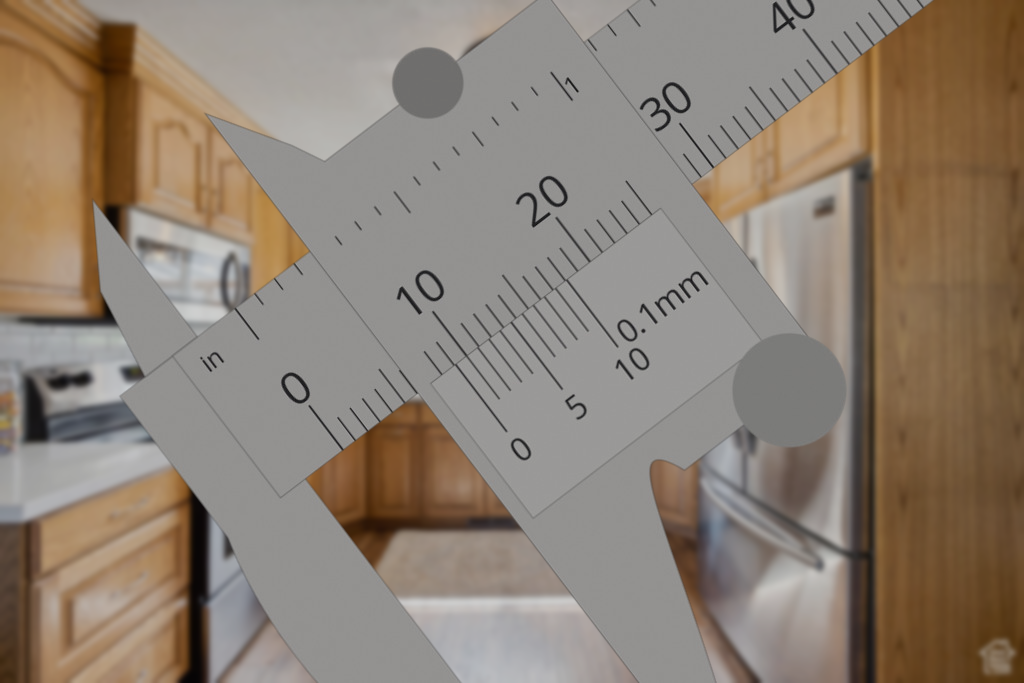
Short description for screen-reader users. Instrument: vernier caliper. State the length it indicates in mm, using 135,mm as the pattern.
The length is 9.1,mm
